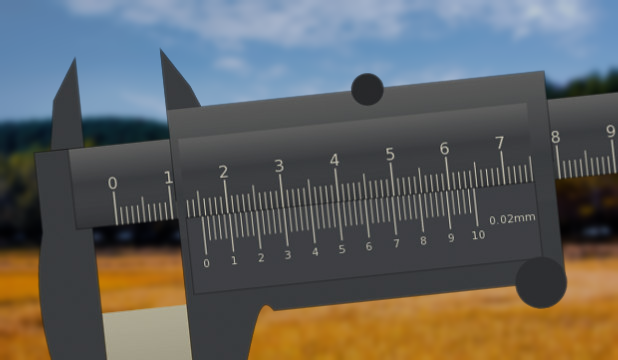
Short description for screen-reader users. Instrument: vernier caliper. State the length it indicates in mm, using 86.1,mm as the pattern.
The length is 15.4,mm
